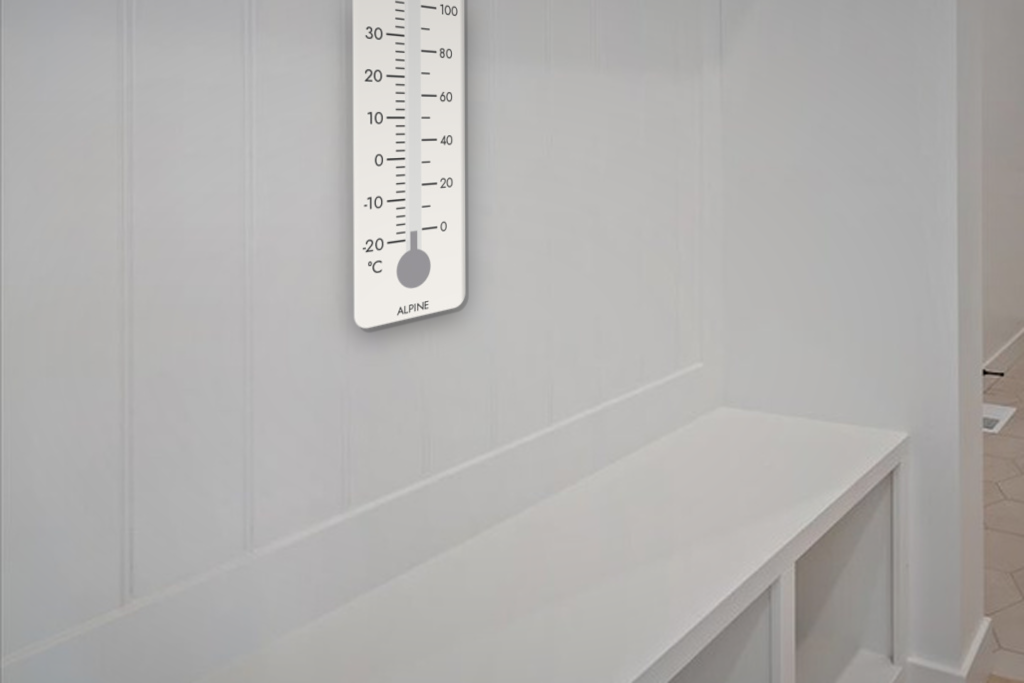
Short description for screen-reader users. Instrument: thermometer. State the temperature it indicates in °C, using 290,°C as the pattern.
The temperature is -18,°C
